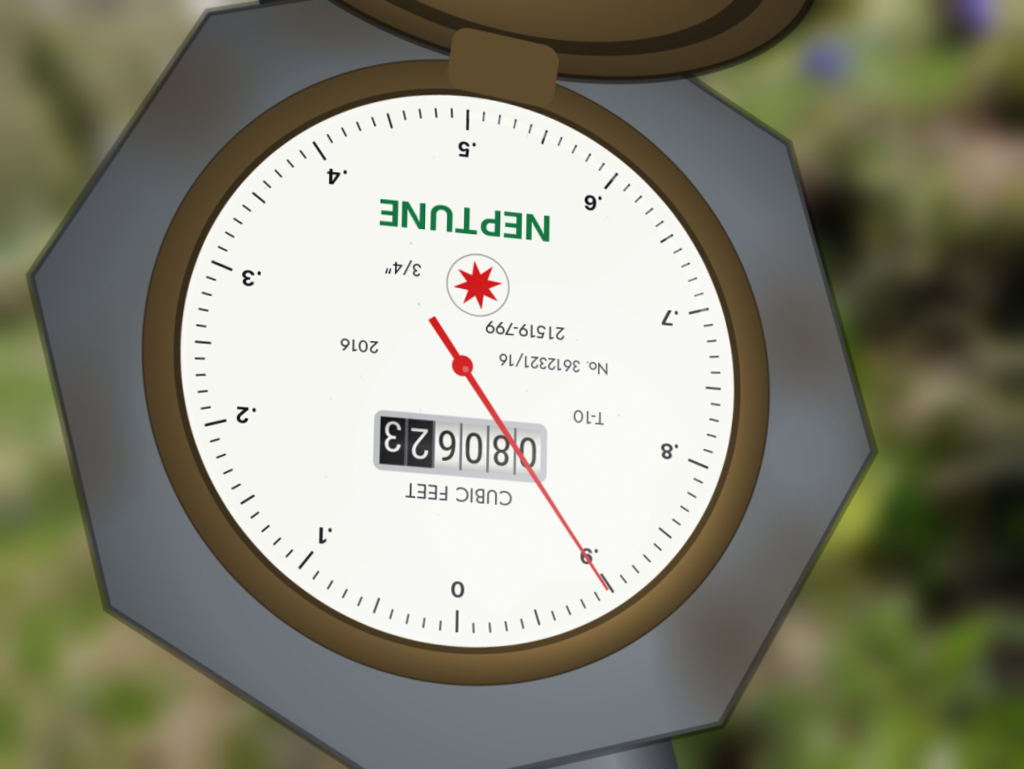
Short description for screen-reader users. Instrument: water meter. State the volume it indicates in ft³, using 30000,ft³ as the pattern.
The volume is 80622.90,ft³
